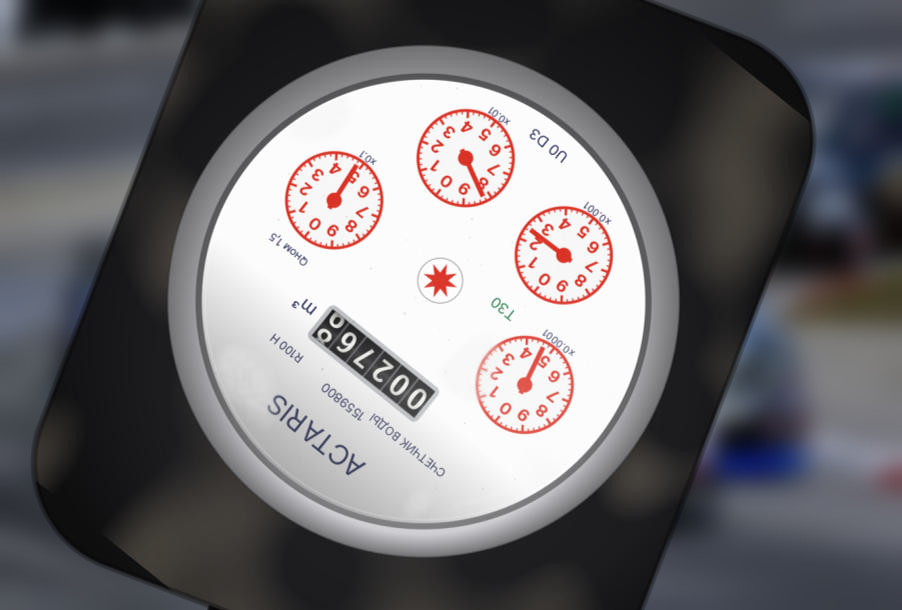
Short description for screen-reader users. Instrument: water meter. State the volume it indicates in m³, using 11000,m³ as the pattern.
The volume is 2768.4824,m³
